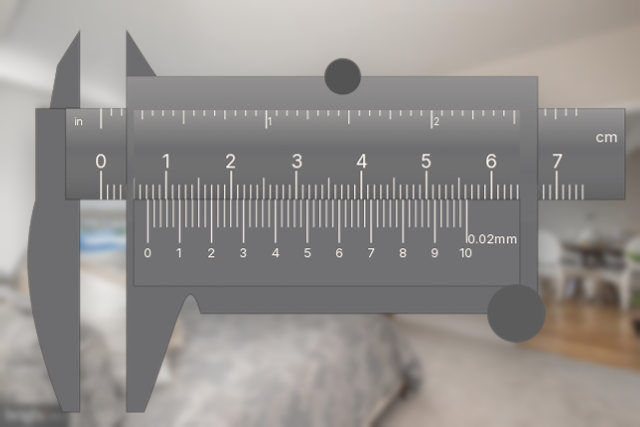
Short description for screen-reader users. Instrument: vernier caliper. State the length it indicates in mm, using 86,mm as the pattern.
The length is 7.2,mm
